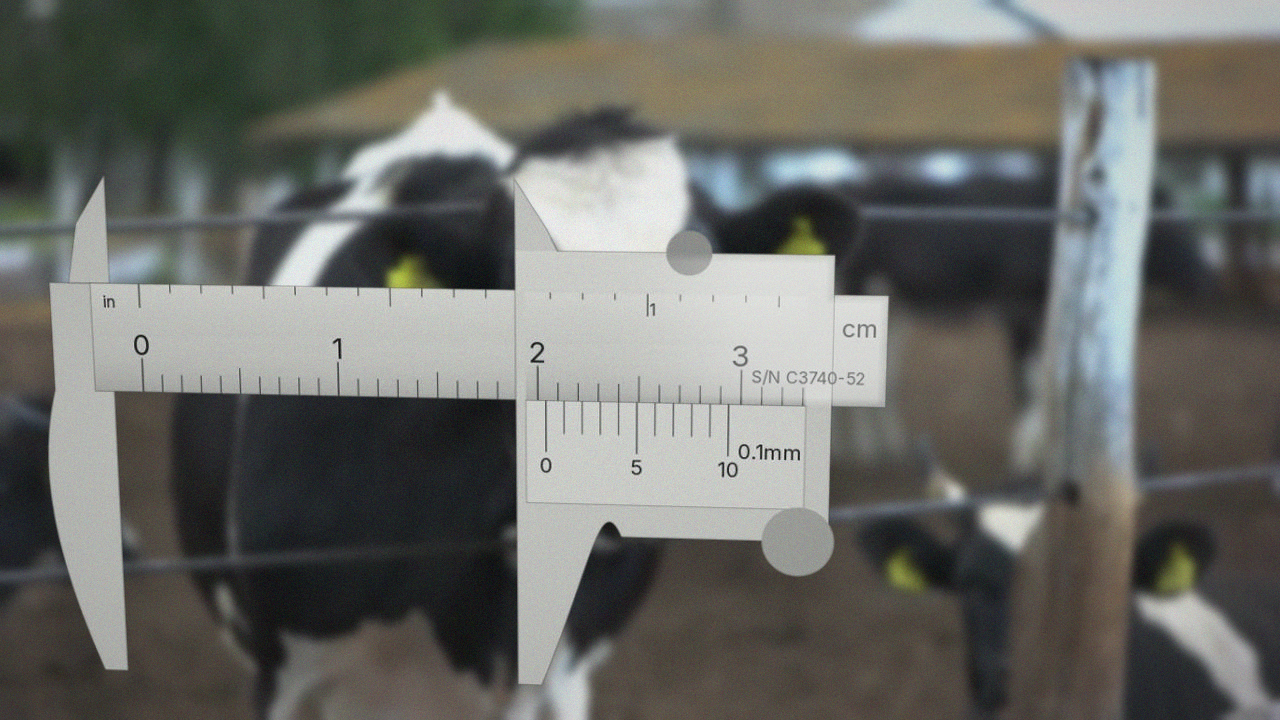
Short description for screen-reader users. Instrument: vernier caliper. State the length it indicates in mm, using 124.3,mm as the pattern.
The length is 20.4,mm
